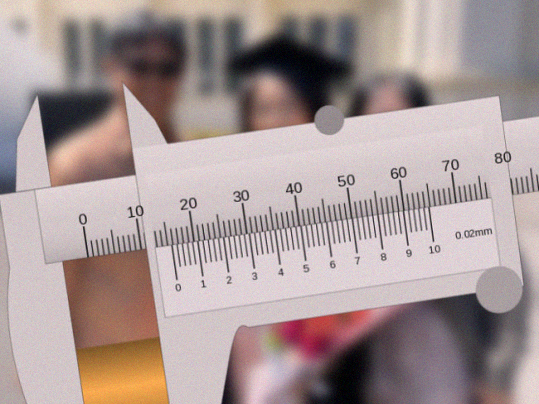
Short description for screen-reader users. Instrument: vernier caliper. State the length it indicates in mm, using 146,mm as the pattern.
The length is 15.8,mm
